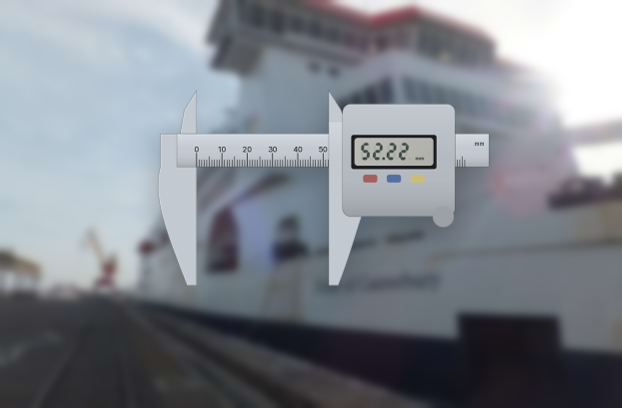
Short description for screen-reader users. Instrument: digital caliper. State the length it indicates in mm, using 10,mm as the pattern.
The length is 52.22,mm
